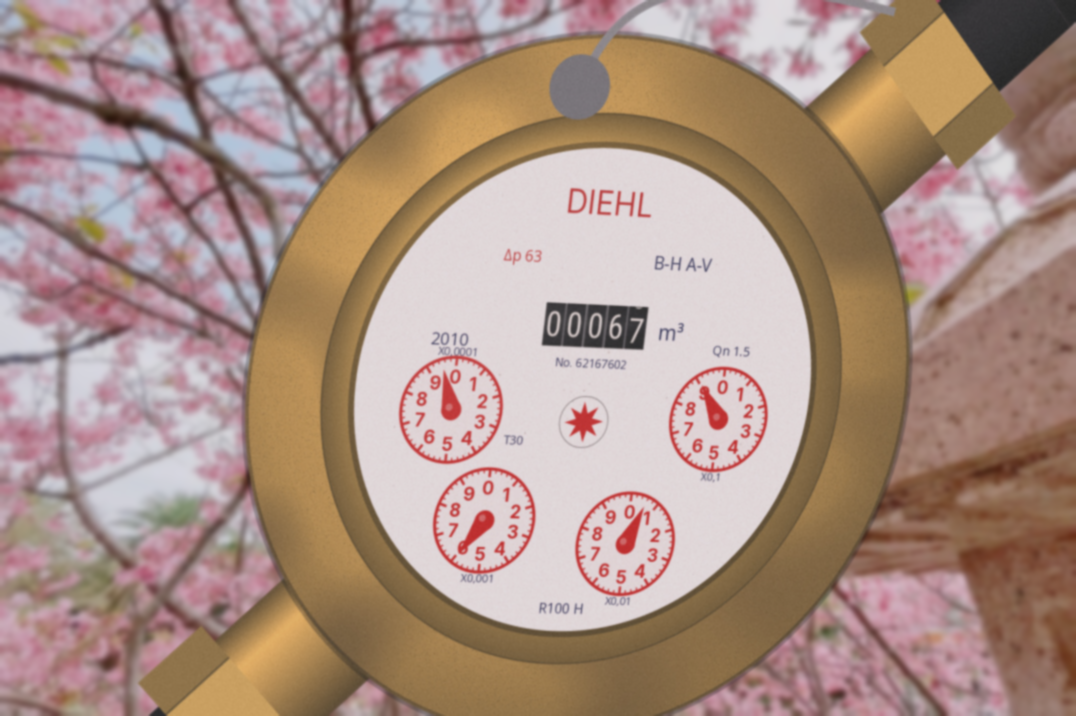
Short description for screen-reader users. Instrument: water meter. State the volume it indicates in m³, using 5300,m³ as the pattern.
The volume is 66.9059,m³
